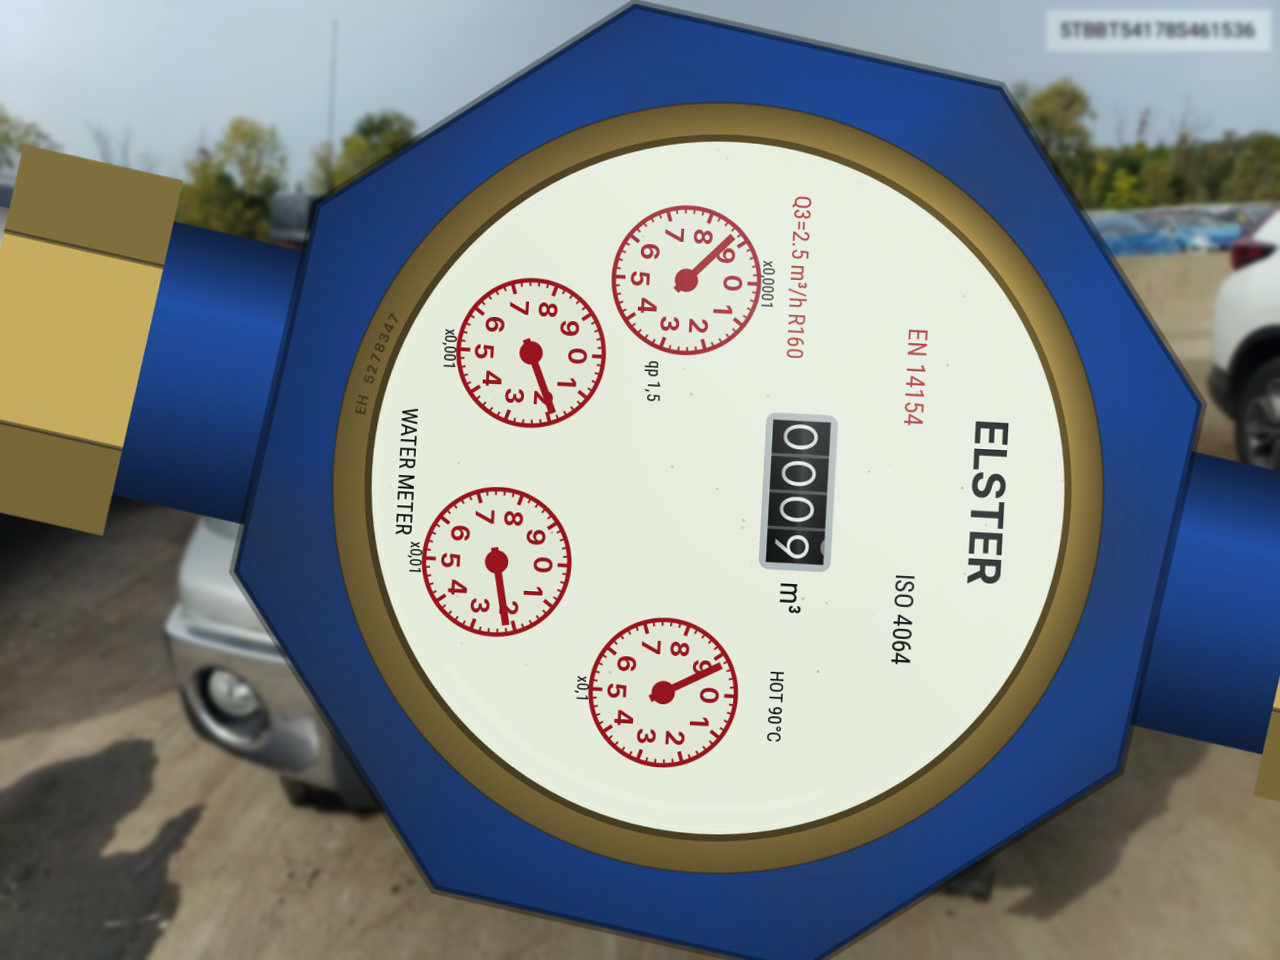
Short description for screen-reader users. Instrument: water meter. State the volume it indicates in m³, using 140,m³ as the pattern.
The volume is 8.9218,m³
